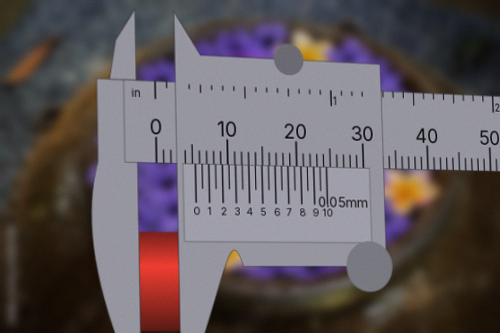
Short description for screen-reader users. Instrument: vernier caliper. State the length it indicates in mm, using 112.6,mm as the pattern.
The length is 5.4,mm
